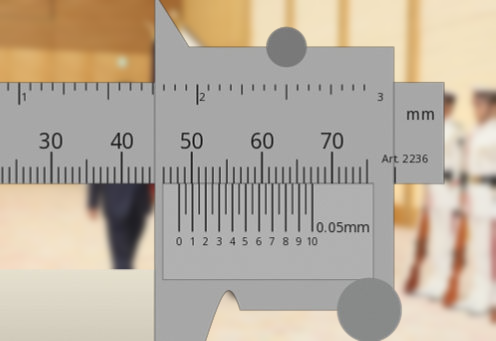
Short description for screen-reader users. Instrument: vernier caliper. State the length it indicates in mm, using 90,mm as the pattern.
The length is 48.2,mm
